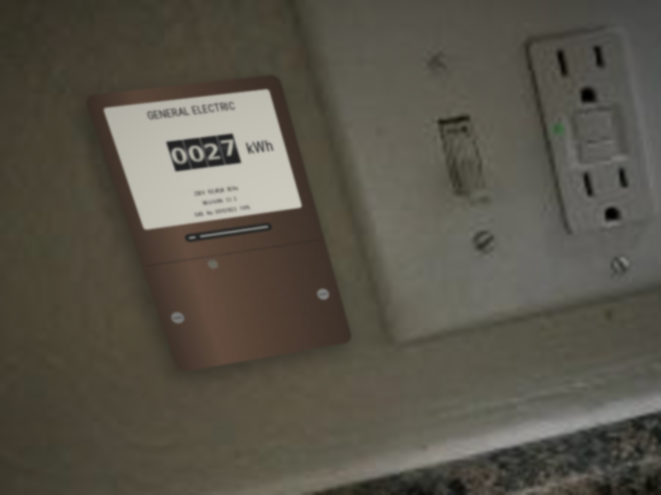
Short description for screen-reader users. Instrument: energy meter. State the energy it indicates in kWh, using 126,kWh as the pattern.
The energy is 27,kWh
